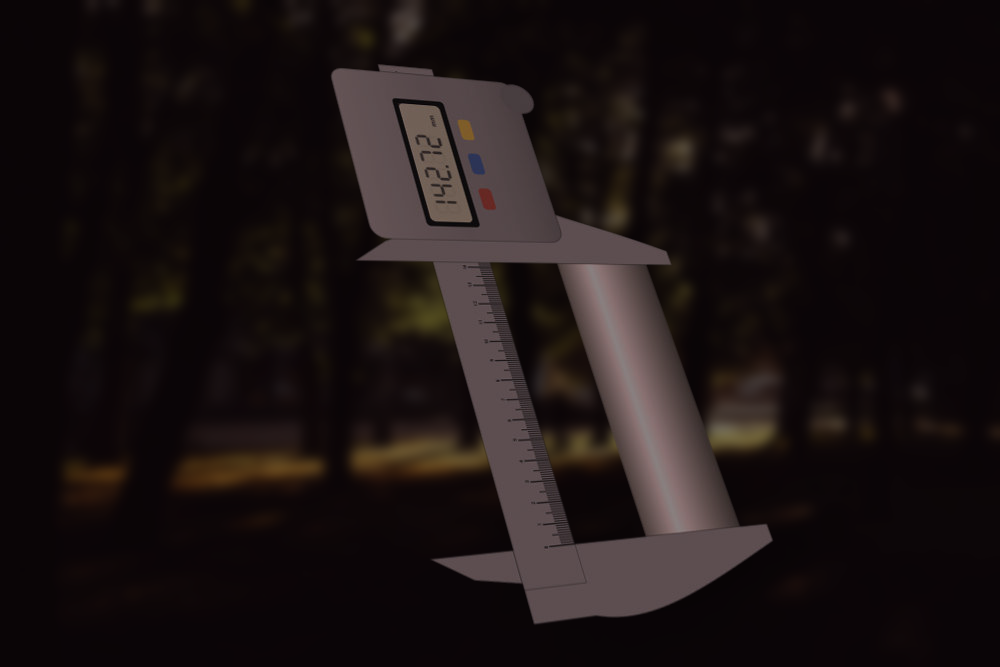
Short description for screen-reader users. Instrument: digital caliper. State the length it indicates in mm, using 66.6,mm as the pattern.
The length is 142.72,mm
